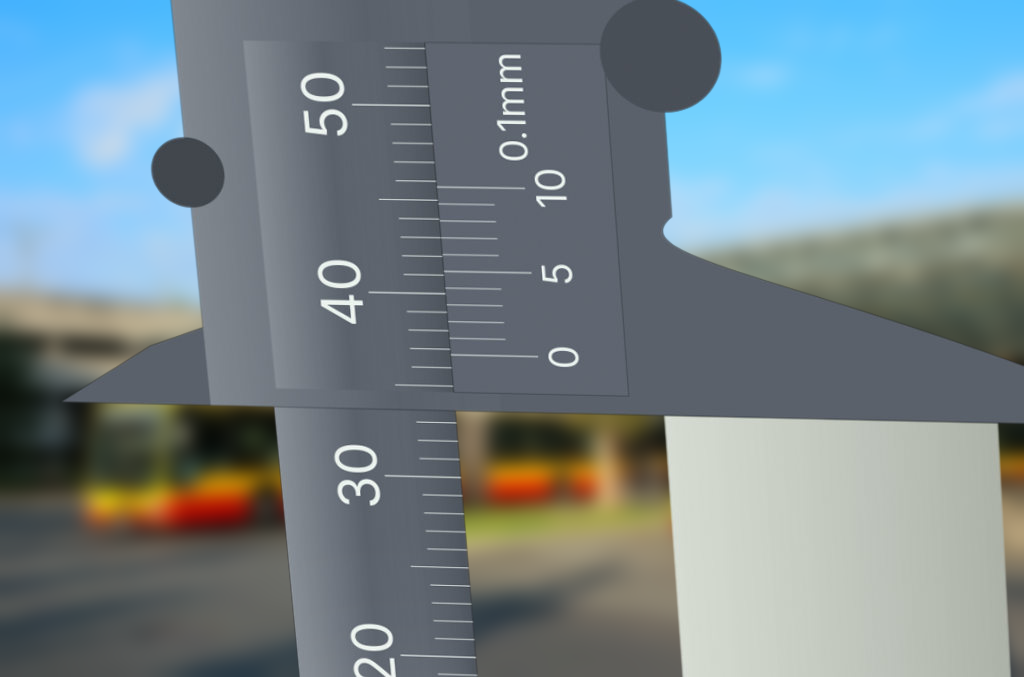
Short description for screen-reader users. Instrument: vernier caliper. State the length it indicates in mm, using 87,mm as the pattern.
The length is 36.7,mm
